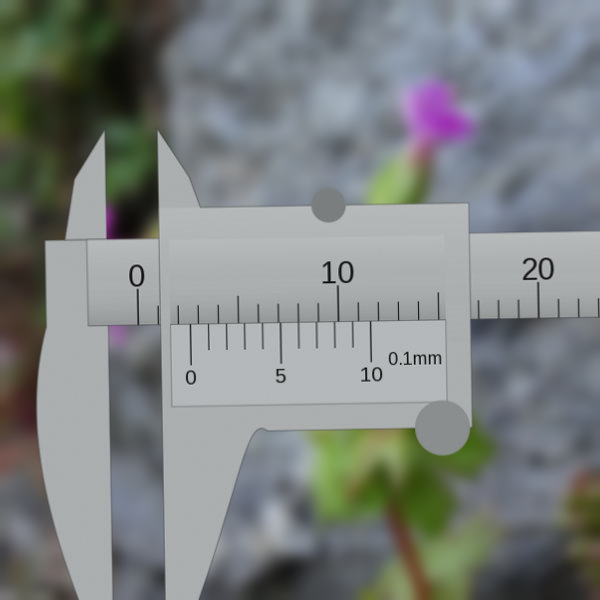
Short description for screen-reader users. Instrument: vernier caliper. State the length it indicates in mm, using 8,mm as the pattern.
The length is 2.6,mm
